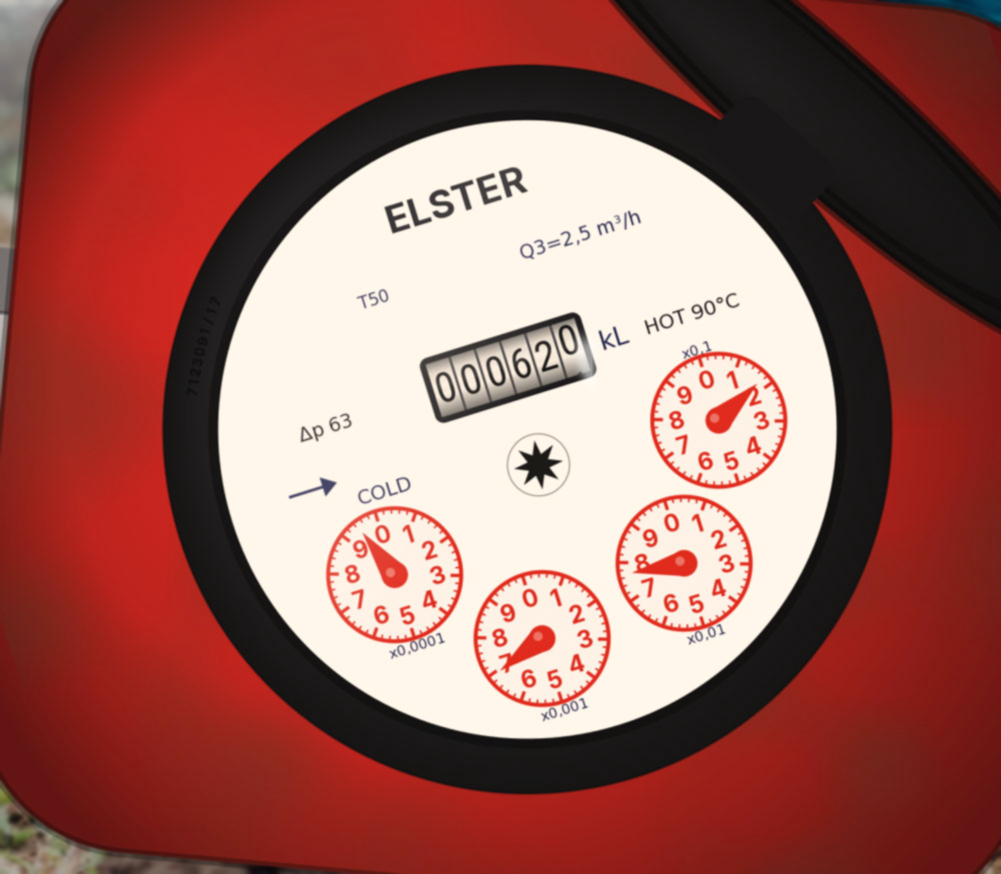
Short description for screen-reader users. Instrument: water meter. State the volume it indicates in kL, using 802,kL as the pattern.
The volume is 620.1769,kL
